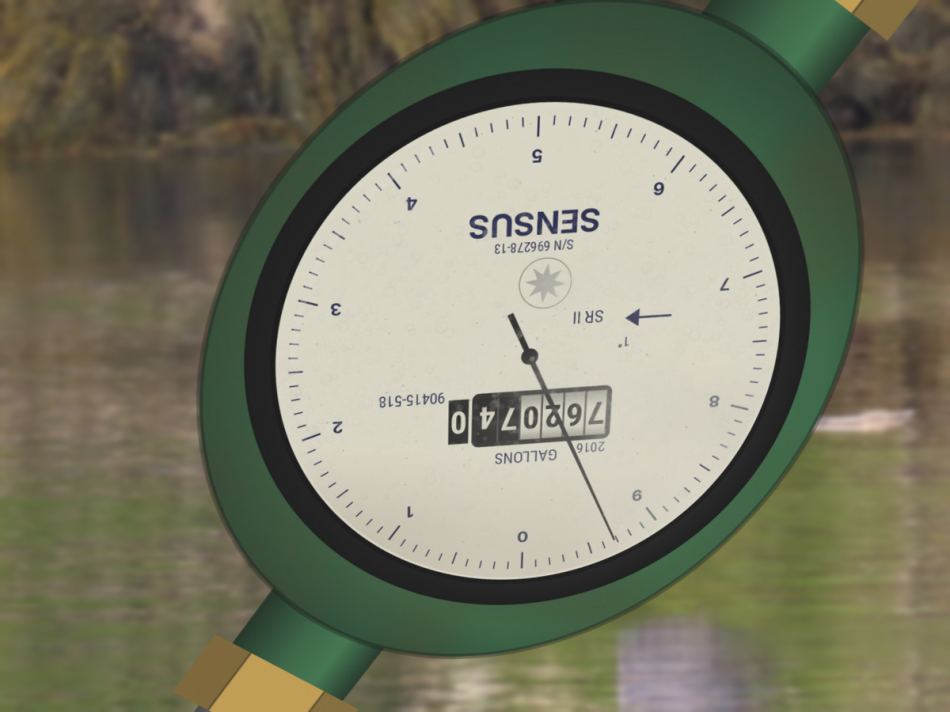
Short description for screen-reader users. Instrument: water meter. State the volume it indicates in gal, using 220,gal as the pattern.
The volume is 7620739.3,gal
